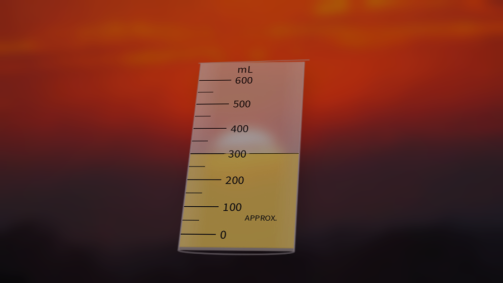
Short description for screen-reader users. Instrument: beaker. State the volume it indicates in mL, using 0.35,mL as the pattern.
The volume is 300,mL
